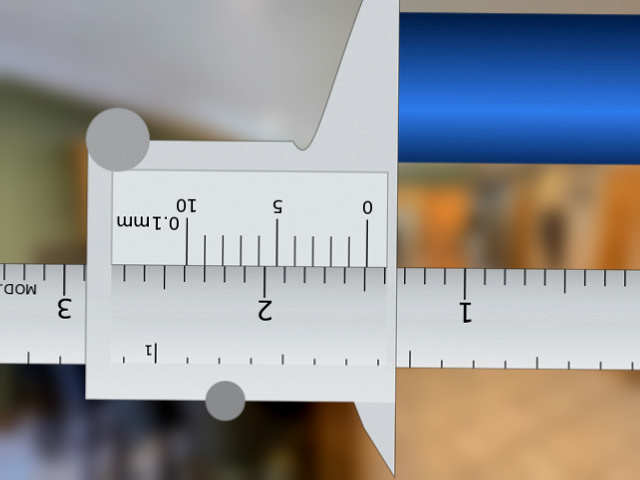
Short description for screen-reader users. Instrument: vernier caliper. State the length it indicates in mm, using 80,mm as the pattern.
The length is 14.9,mm
